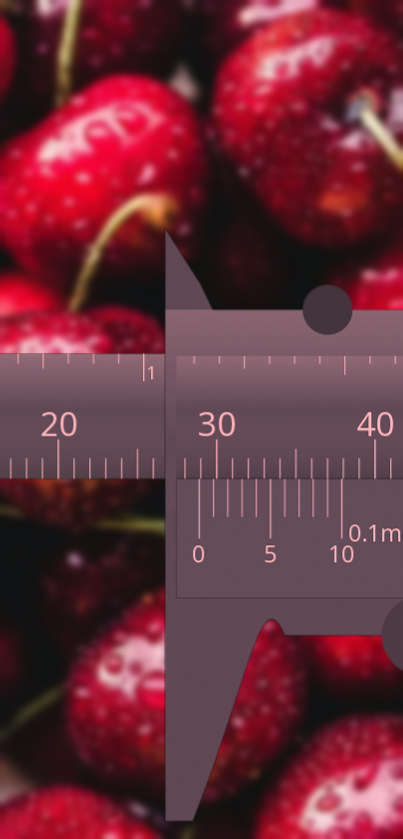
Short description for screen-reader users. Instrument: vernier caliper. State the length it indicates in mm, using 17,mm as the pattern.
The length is 28.9,mm
